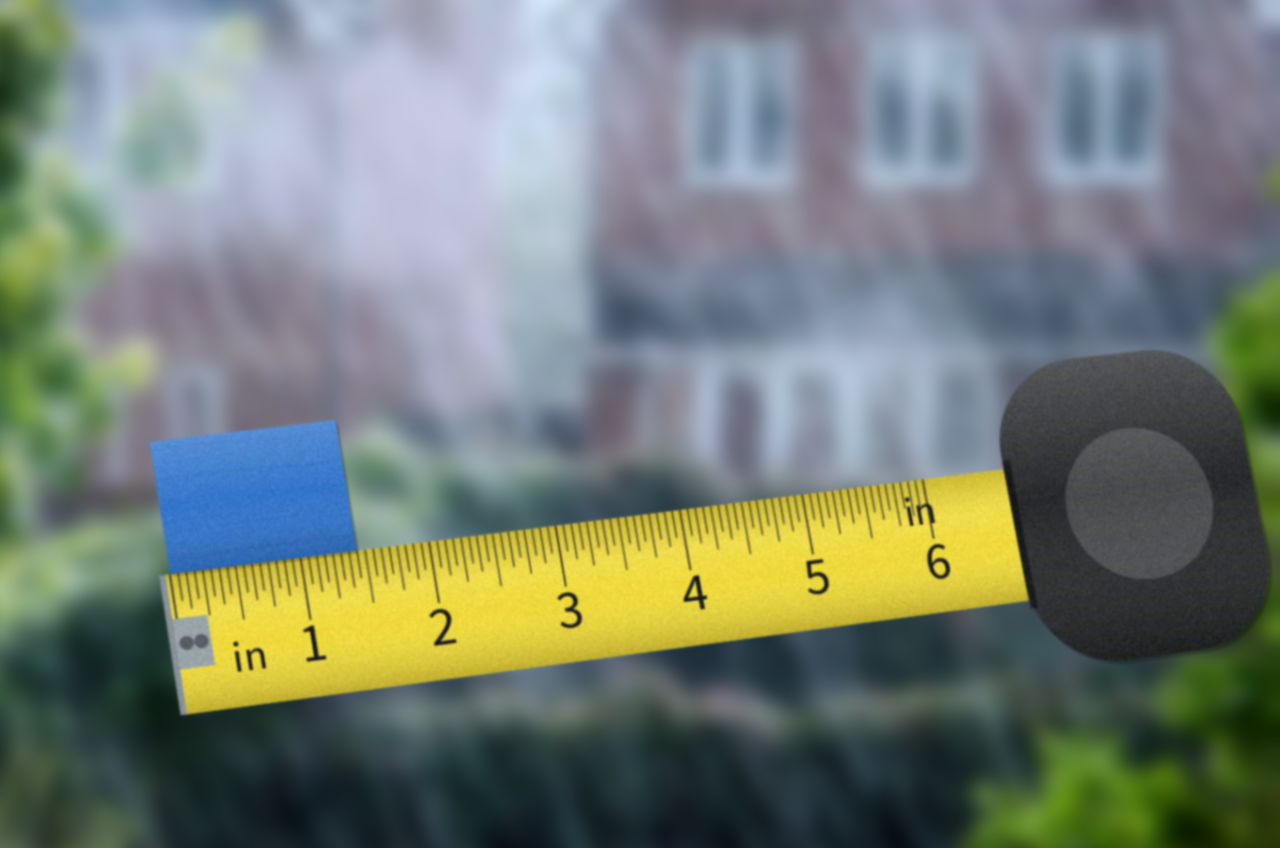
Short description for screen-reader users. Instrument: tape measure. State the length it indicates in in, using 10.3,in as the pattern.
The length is 1.4375,in
